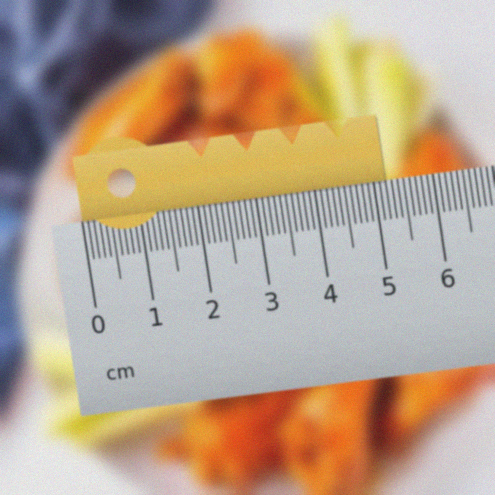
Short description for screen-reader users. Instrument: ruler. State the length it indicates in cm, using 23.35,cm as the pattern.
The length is 5.2,cm
